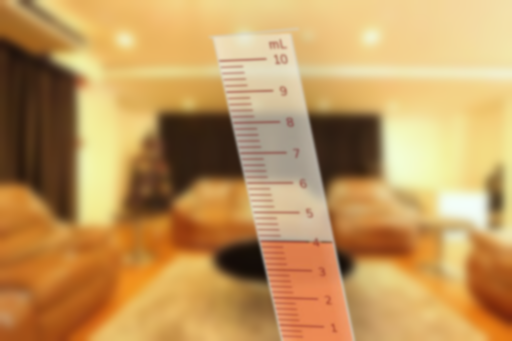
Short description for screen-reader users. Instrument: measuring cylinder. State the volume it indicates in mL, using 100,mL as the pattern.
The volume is 4,mL
